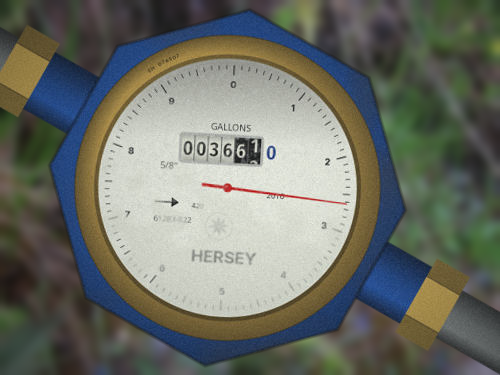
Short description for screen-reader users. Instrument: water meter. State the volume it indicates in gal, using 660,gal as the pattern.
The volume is 36612.6,gal
